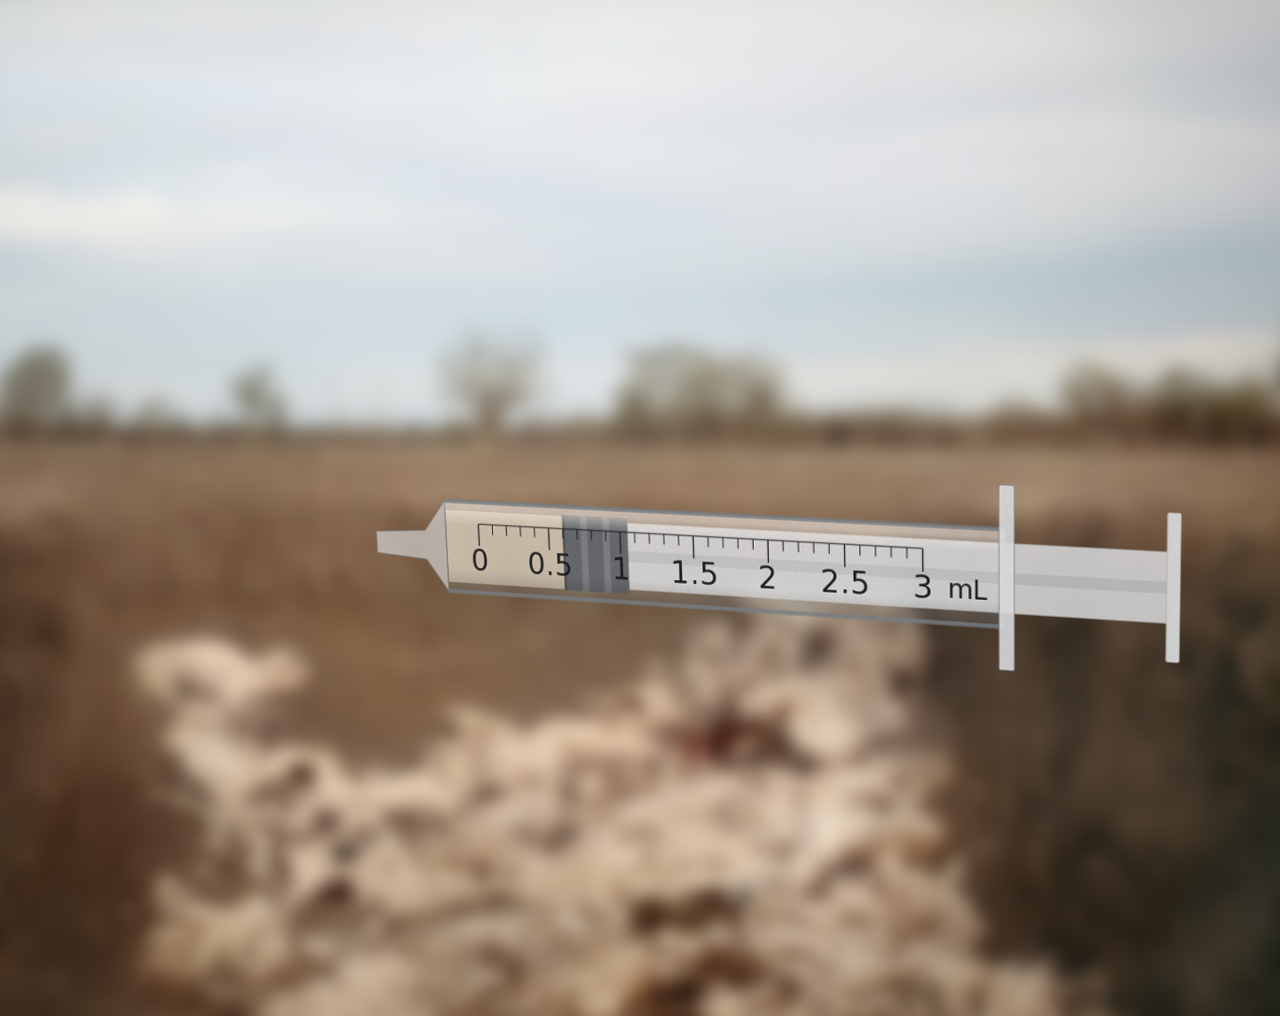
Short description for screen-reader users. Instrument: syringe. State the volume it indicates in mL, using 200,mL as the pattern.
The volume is 0.6,mL
